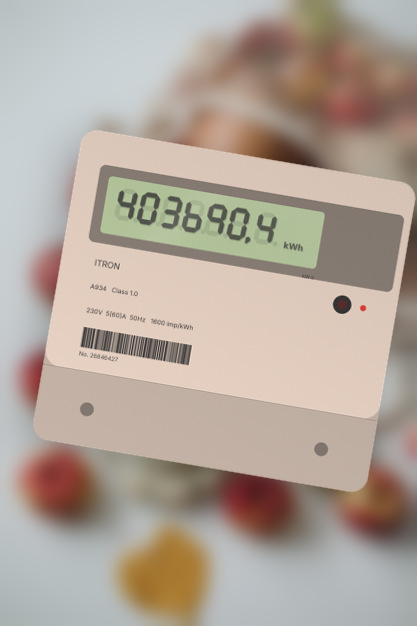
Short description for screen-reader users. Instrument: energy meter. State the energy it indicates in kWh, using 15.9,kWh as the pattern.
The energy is 403690.4,kWh
